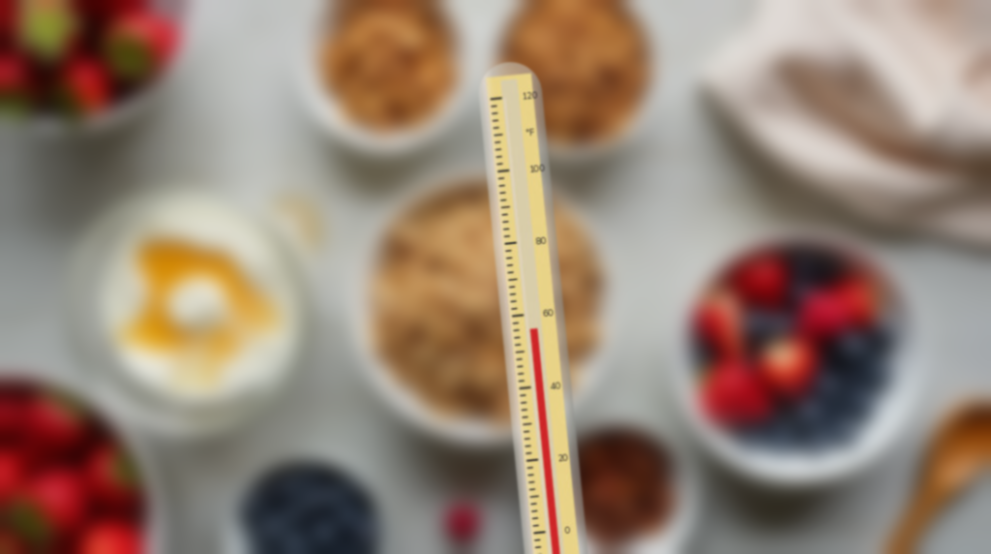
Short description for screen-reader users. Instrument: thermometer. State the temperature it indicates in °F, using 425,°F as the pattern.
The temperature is 56,°F
